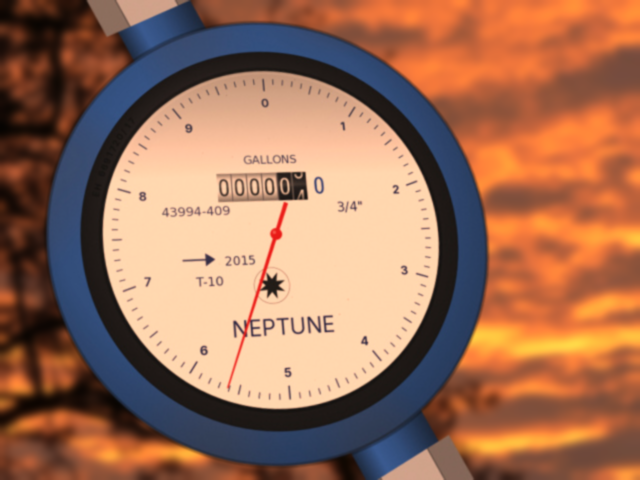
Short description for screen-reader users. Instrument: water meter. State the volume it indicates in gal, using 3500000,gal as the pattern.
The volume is 35.6,gal
